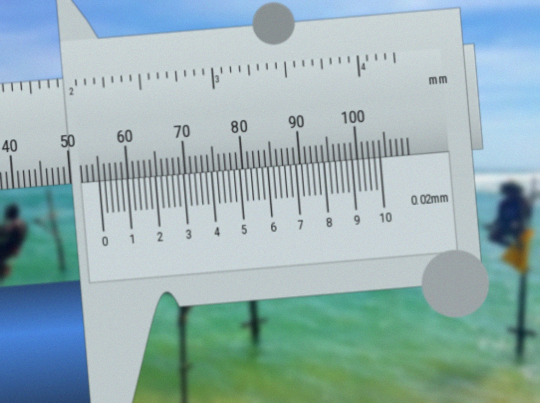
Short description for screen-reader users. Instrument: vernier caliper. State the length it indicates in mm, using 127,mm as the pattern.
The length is 55.0,mm
